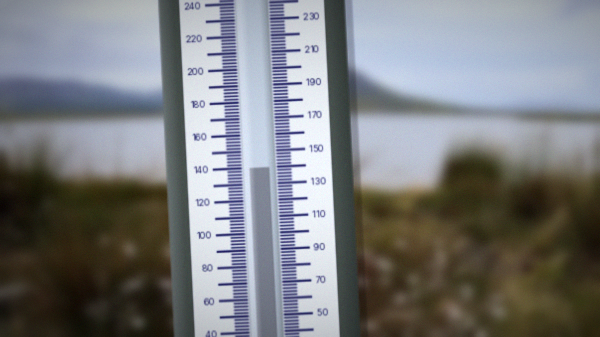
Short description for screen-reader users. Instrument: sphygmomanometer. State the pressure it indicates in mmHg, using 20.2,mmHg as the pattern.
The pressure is 140,mmHg
